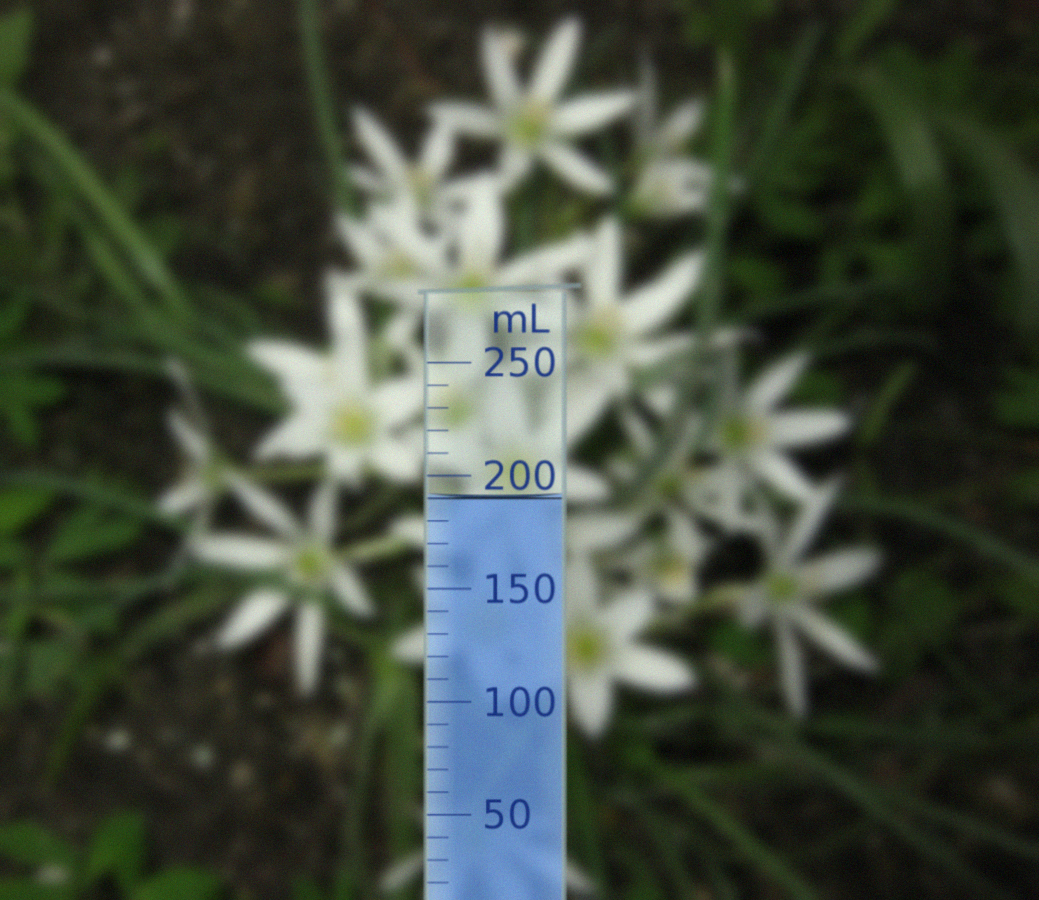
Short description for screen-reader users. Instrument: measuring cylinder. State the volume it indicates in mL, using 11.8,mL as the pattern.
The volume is 190,mL
